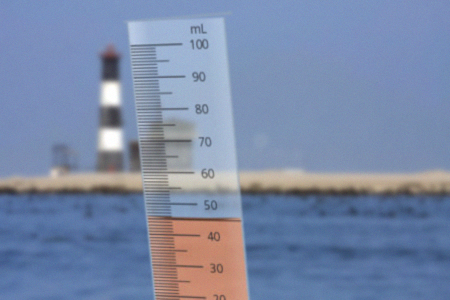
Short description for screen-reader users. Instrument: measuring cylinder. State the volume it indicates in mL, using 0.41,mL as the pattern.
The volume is 45,mL
